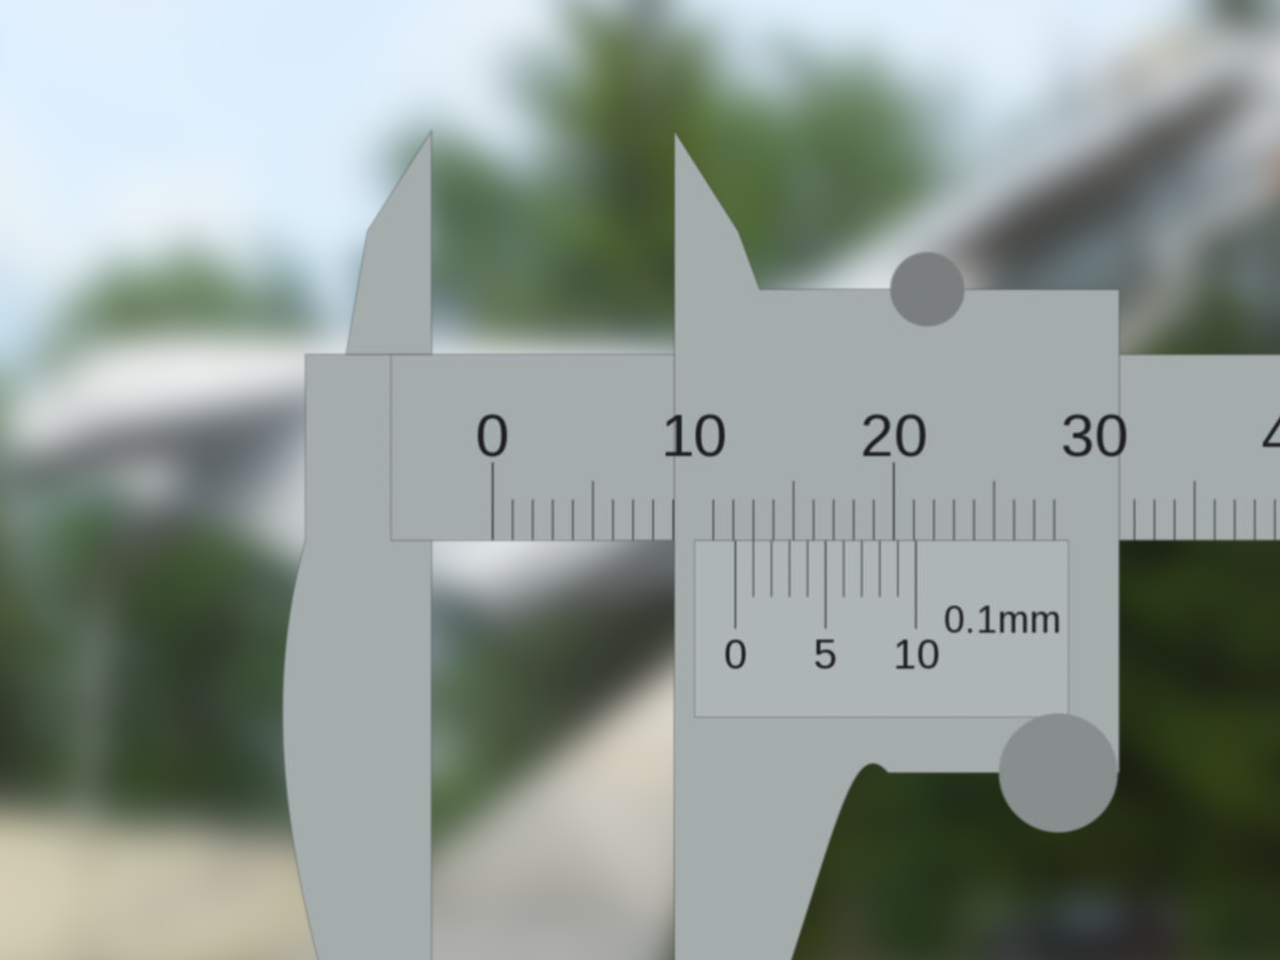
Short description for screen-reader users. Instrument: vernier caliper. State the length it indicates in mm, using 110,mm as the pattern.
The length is 12.1,mm
